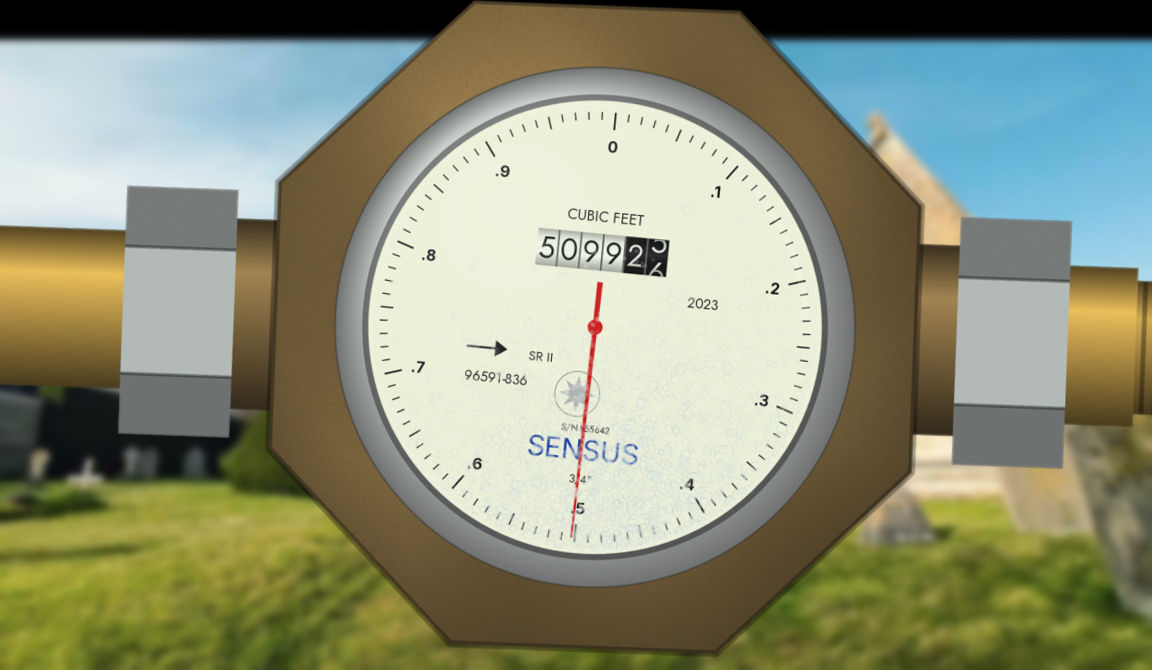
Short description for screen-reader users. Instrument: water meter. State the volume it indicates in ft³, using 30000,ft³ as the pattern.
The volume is 509925.50,ft³
